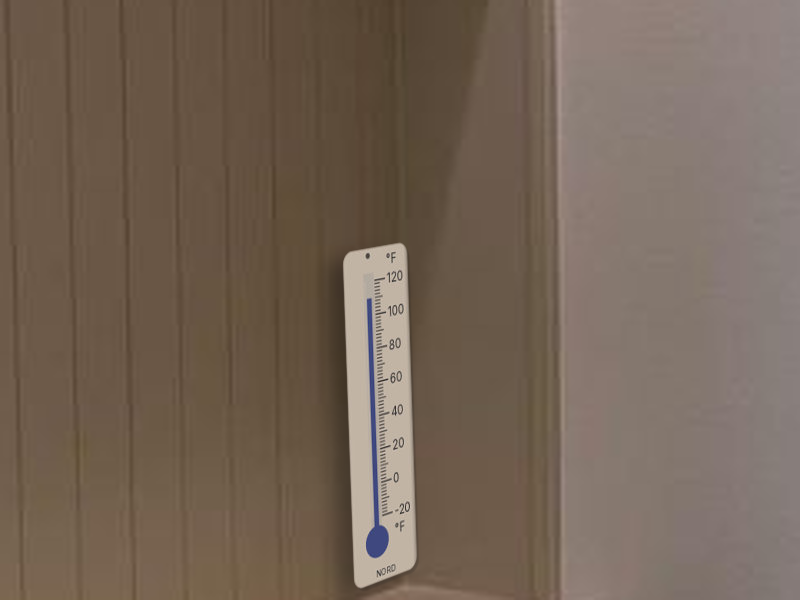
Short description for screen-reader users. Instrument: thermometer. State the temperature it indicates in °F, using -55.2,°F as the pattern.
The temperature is 110,°F
